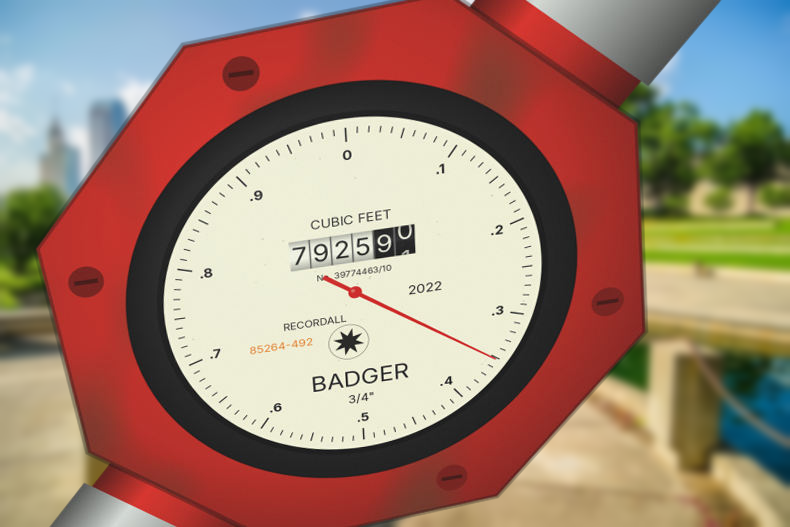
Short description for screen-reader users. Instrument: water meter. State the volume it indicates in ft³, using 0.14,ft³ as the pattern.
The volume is 792590.35,ft³
